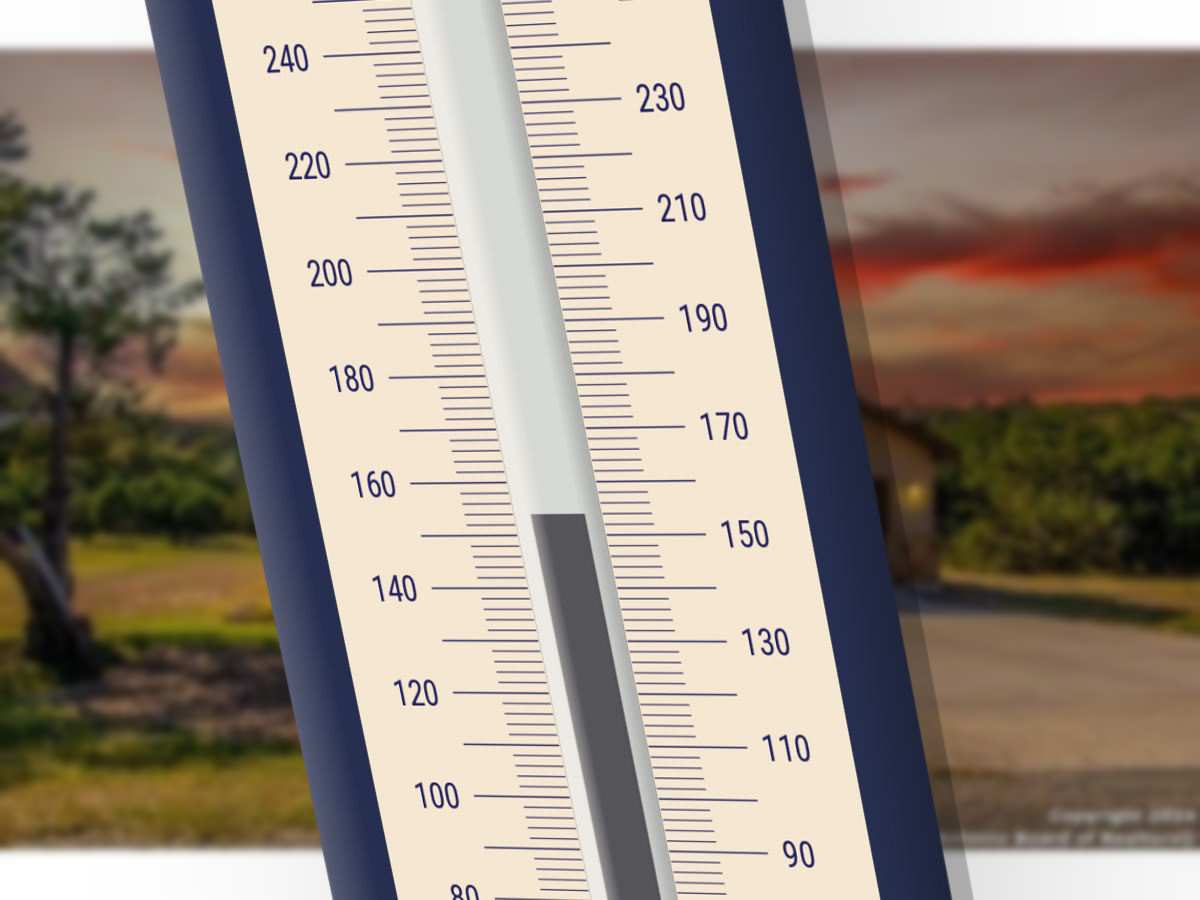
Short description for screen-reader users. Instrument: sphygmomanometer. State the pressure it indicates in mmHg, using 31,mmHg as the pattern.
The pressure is 154,mmHg
